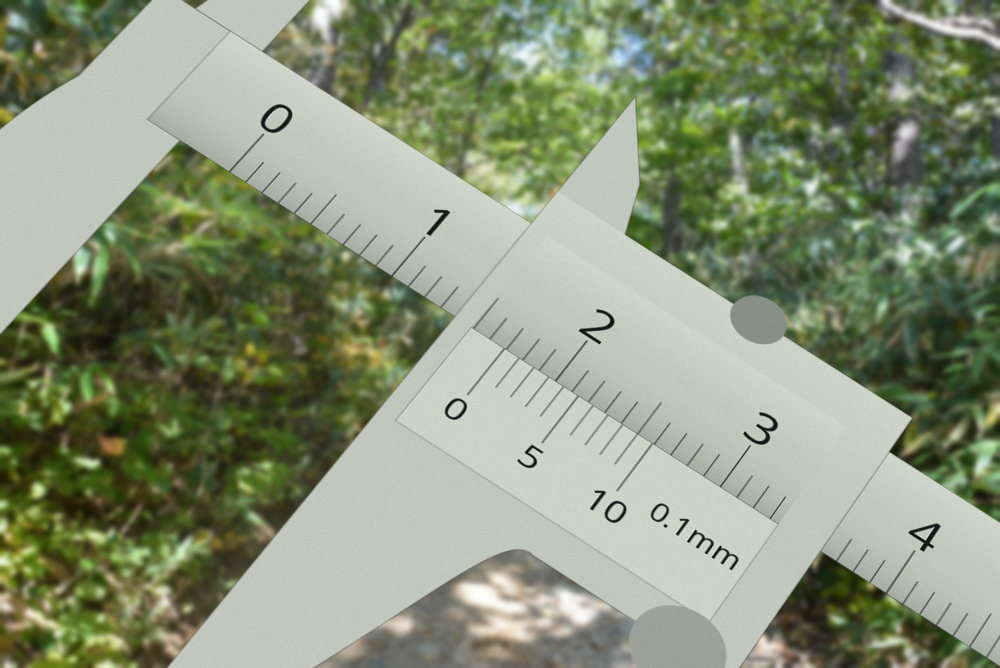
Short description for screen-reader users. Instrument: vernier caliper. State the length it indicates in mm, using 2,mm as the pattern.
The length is 16.9,mm
